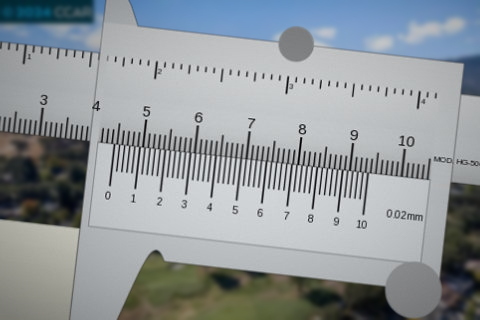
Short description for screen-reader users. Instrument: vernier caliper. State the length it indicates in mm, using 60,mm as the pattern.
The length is 44.5,mm
